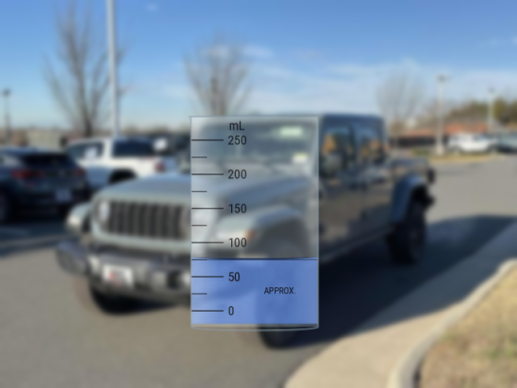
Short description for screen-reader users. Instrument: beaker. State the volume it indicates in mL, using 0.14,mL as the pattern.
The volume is 75,mL
